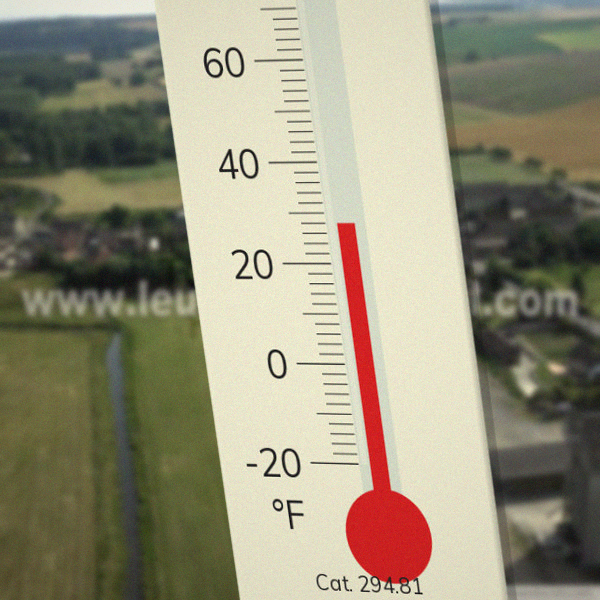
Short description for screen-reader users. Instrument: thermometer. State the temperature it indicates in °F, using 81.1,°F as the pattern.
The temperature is 28,°F
